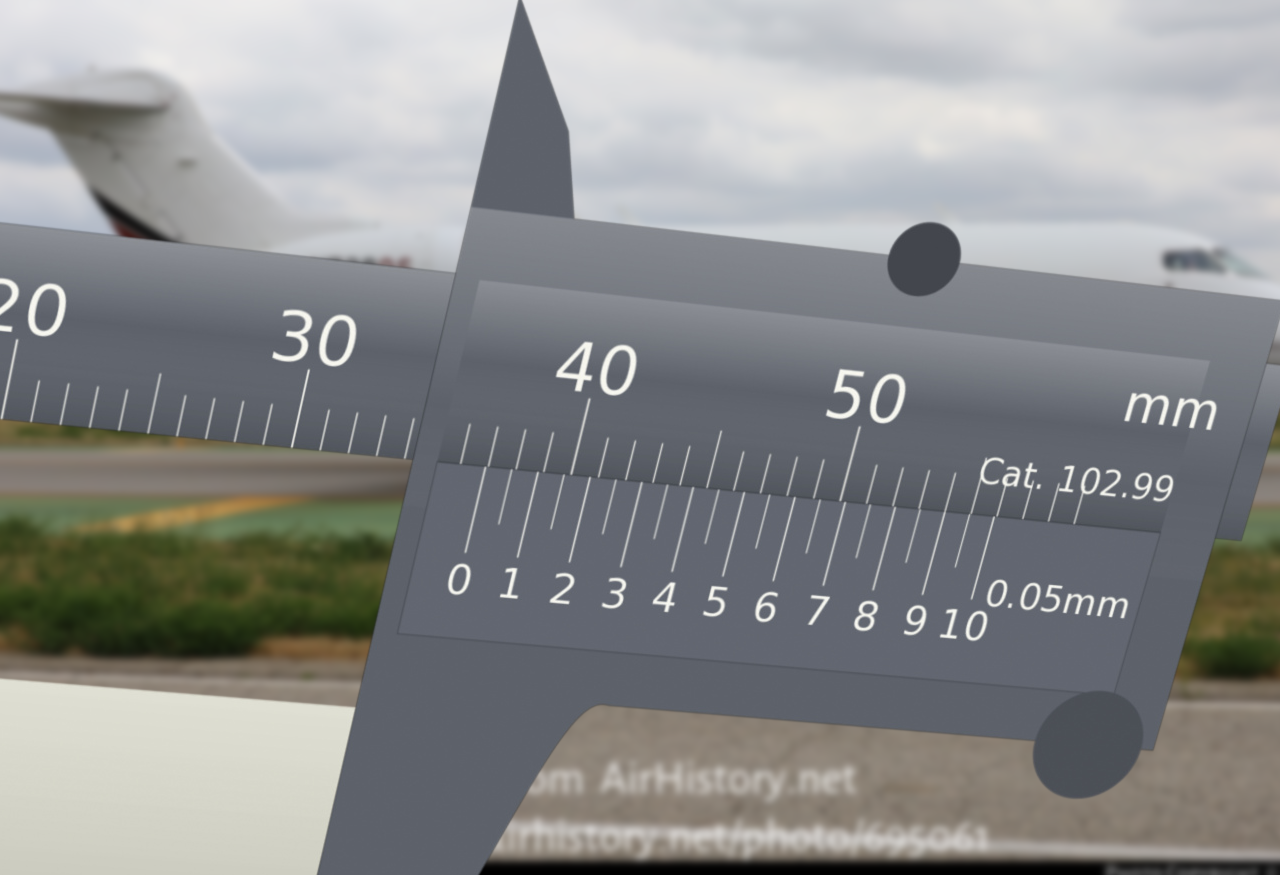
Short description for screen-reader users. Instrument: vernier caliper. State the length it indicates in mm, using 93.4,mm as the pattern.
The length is 36.9,mm
